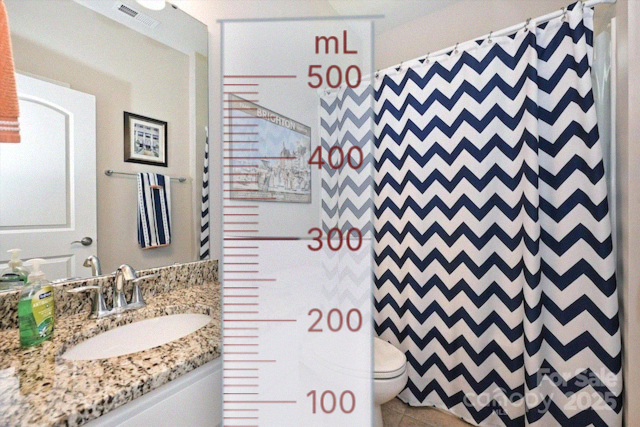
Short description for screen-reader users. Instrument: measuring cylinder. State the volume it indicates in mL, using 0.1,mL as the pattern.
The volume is 300,mL
